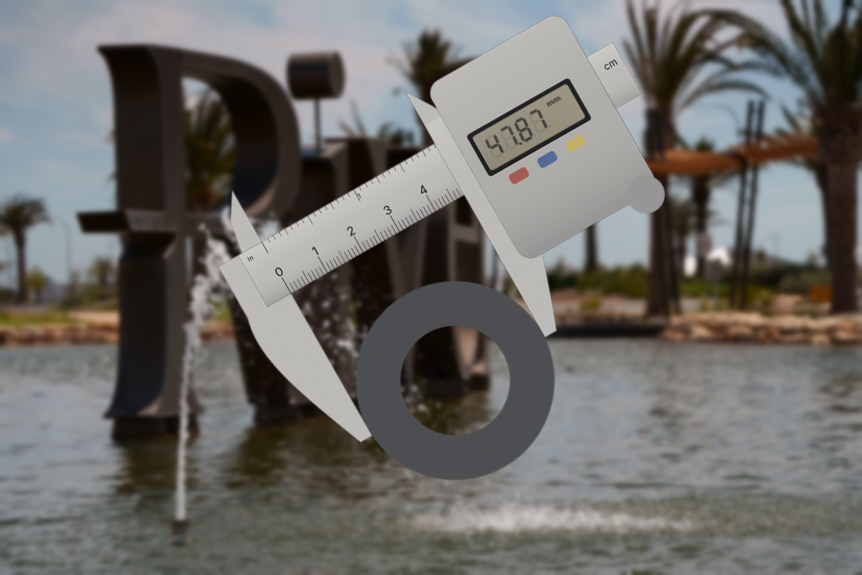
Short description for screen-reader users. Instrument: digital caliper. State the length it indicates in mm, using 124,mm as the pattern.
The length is 47.87,mm
